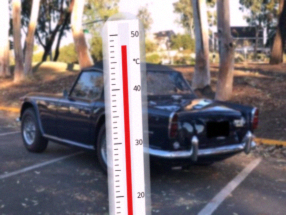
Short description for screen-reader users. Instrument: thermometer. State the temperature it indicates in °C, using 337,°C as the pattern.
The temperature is 48,°C
